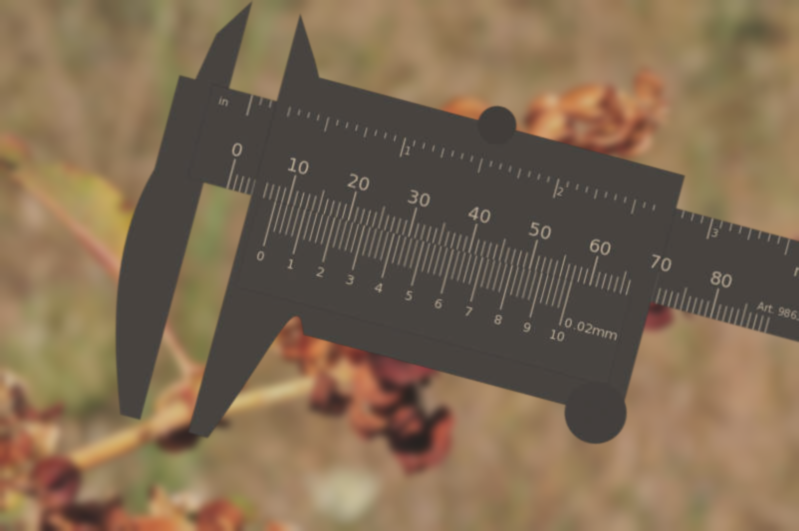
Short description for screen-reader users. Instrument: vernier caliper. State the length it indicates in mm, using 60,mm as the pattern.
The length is 8.0,mm
